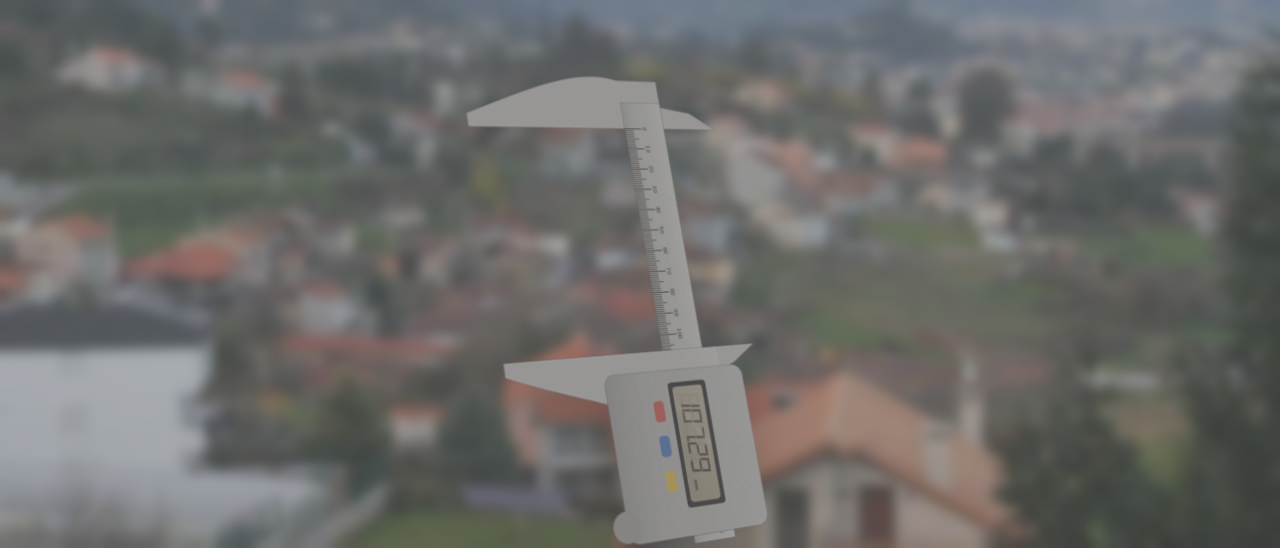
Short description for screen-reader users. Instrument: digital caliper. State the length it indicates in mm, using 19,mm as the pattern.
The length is 107.29,mm
